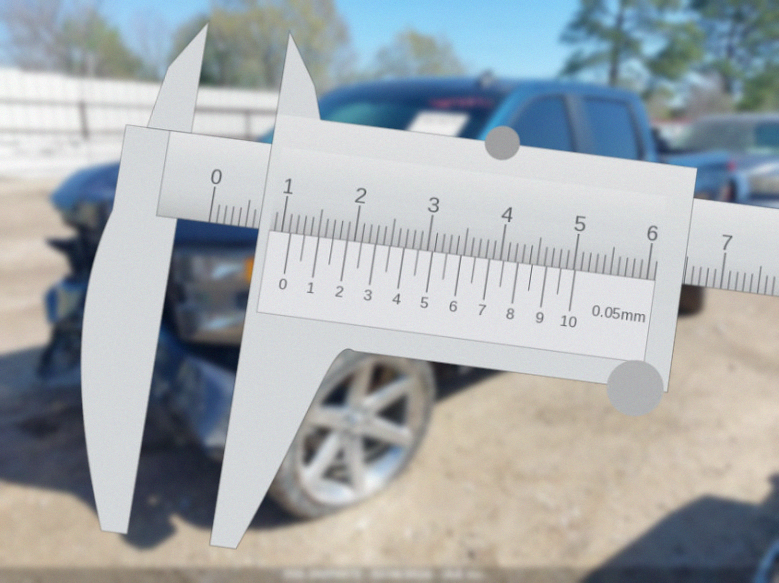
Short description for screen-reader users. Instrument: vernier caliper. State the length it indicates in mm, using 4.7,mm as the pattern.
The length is 11.2,mm
